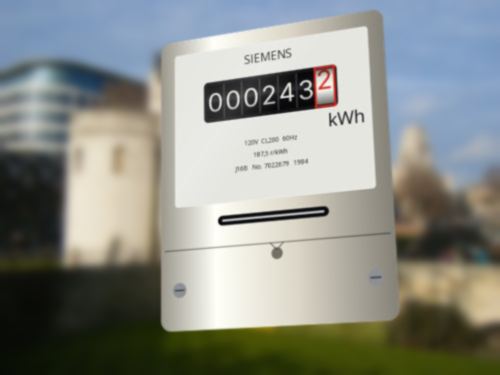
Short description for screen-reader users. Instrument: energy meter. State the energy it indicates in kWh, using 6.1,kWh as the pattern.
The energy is 243.2,kWh
